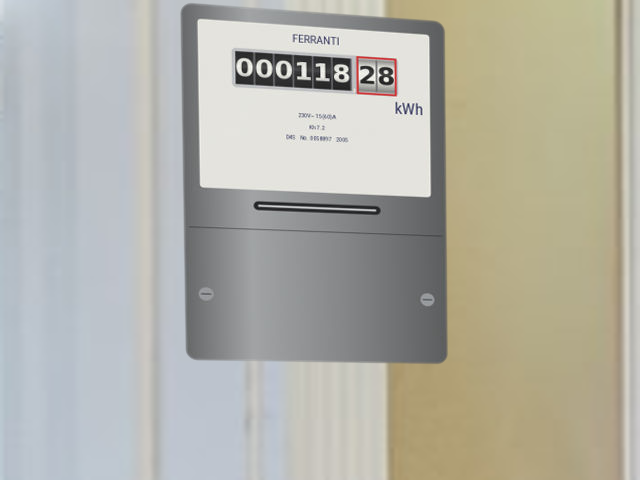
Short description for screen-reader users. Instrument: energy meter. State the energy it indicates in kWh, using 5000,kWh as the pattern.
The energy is 118.28,kWh
